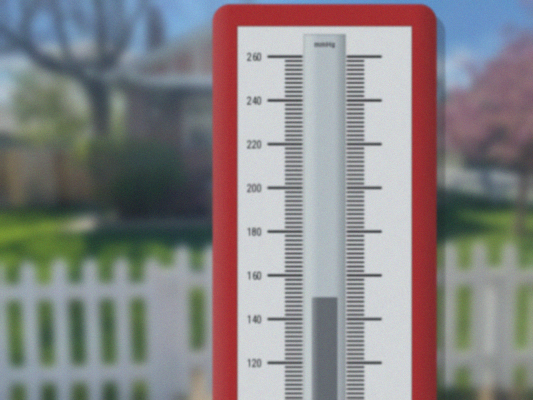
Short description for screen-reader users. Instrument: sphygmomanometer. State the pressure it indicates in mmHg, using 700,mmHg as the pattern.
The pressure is 150,mmHg
